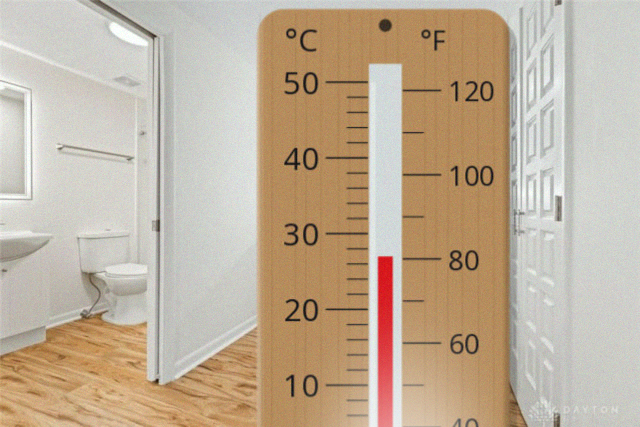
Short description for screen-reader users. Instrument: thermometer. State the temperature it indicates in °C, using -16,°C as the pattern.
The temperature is 27,°C
